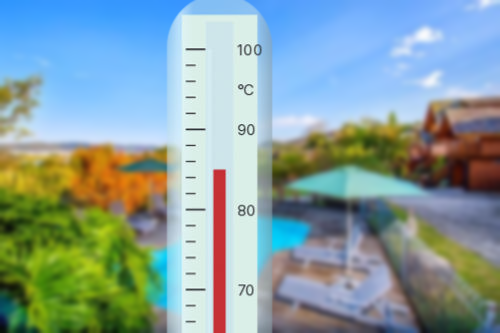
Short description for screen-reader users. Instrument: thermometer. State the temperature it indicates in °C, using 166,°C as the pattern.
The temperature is 85,°C
